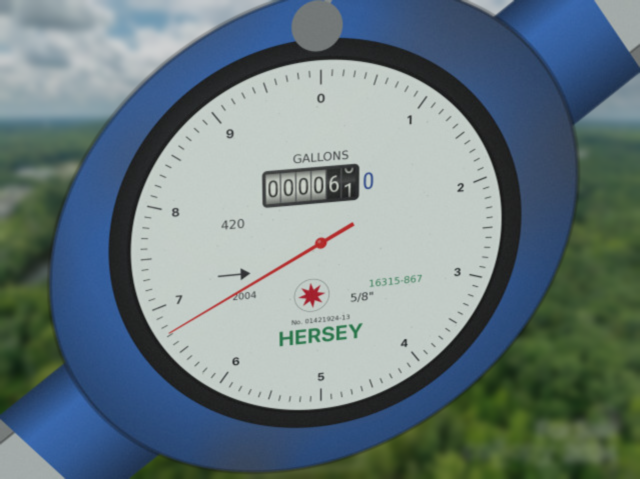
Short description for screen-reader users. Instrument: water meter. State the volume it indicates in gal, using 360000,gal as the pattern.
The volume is 606.7,gal
